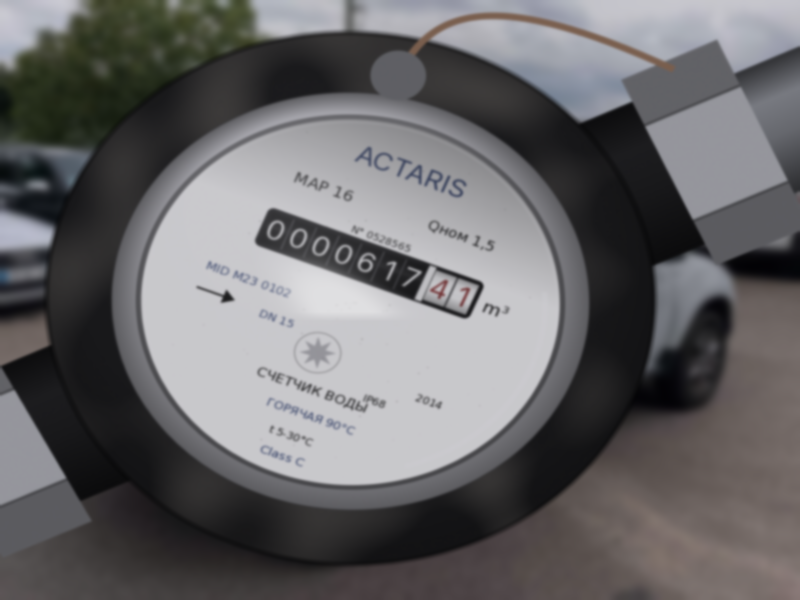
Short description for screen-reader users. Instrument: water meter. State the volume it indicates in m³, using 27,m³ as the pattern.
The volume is 617.41,m³
